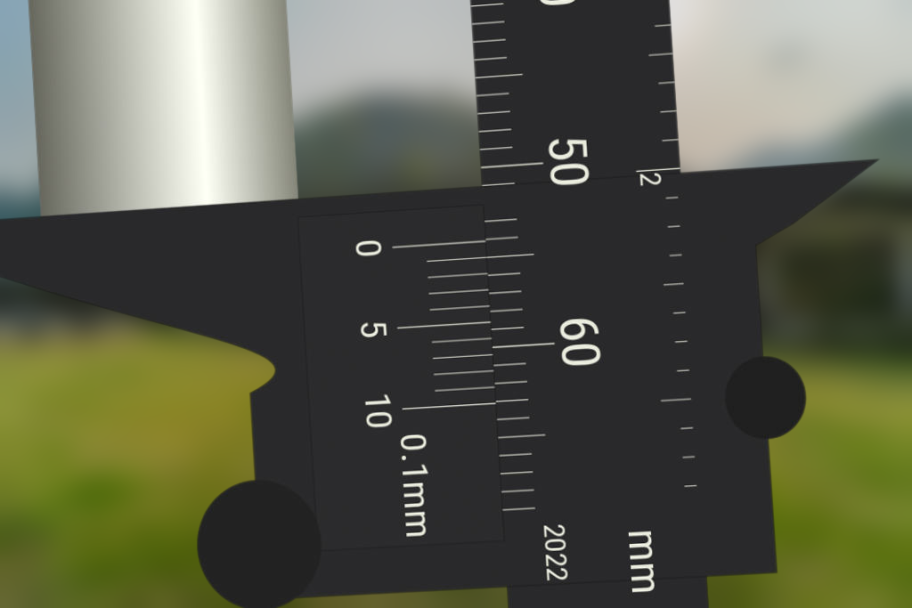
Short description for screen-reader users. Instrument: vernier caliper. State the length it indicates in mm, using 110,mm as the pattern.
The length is 54.1,mm
